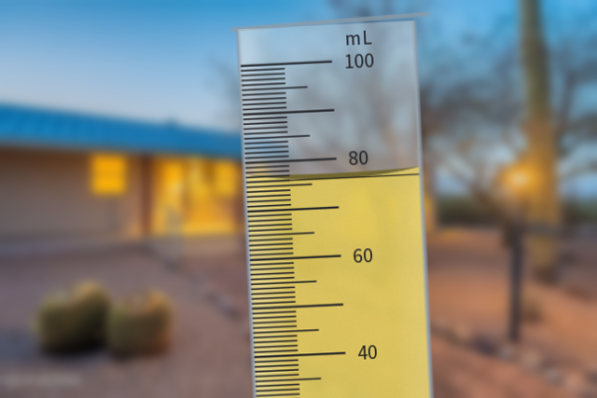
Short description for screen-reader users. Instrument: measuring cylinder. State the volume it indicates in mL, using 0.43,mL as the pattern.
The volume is 76,mL
